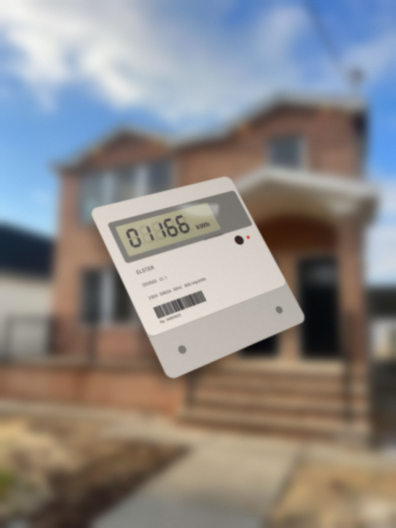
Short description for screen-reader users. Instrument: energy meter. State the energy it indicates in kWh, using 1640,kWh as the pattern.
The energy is 1166,kWh
